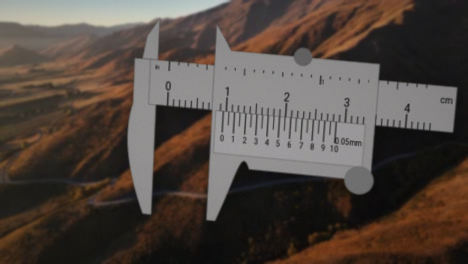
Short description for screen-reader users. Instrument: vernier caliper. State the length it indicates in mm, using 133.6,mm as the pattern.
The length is 9.5,mm
